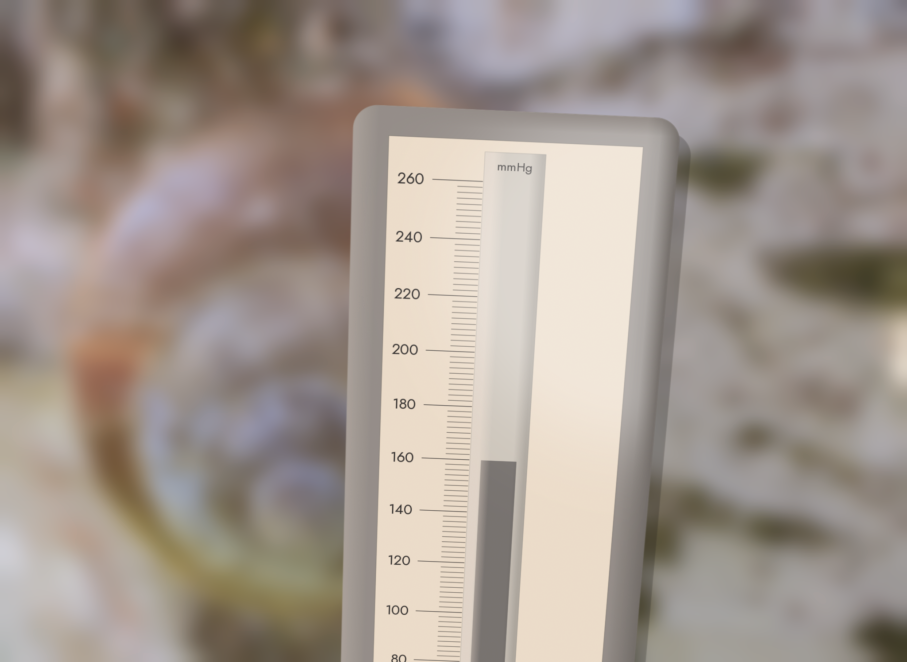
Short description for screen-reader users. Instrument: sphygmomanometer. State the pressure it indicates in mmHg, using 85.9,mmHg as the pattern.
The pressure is 160,mmHg
